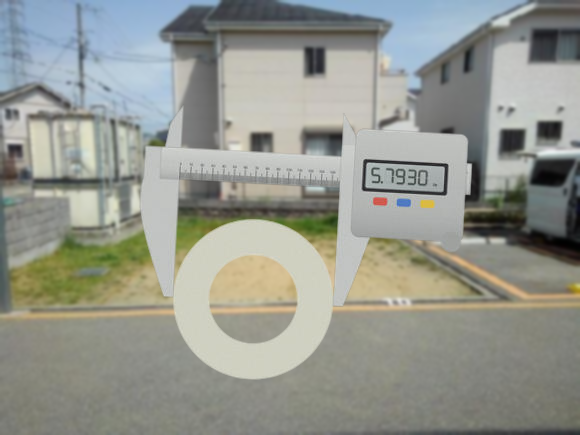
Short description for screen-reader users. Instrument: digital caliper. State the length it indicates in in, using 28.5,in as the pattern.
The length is 5.7930,in
